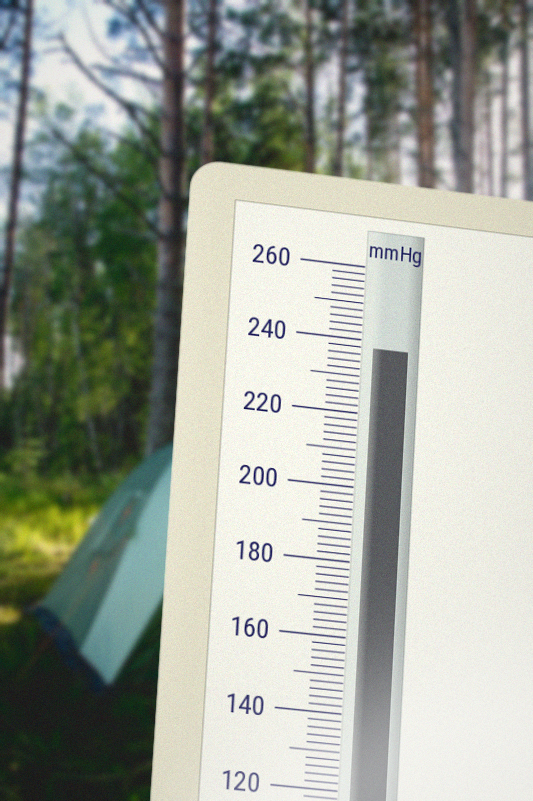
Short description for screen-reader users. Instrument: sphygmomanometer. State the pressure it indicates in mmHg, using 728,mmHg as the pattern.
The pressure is 238,mmHg
